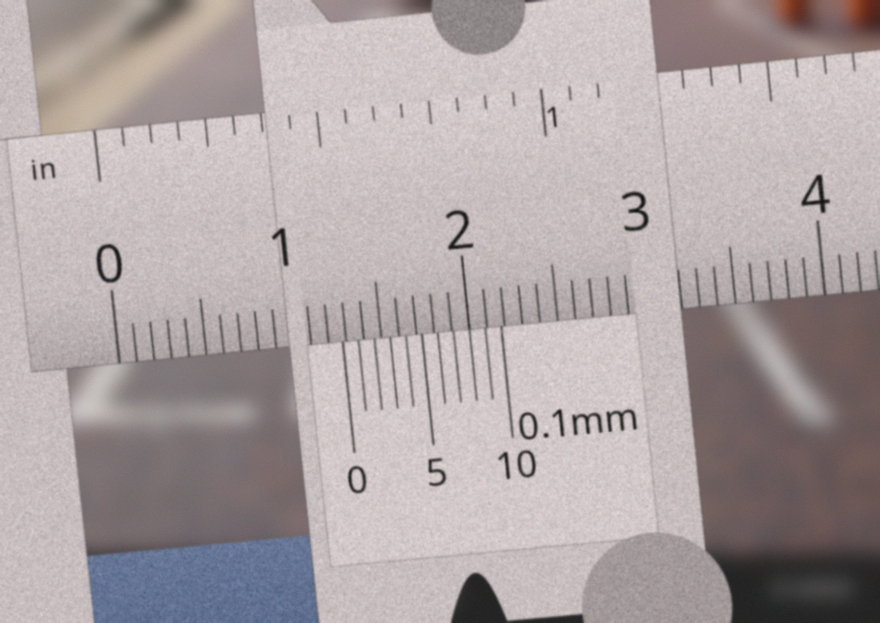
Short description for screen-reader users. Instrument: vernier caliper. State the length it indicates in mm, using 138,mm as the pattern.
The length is 12.8,mm
